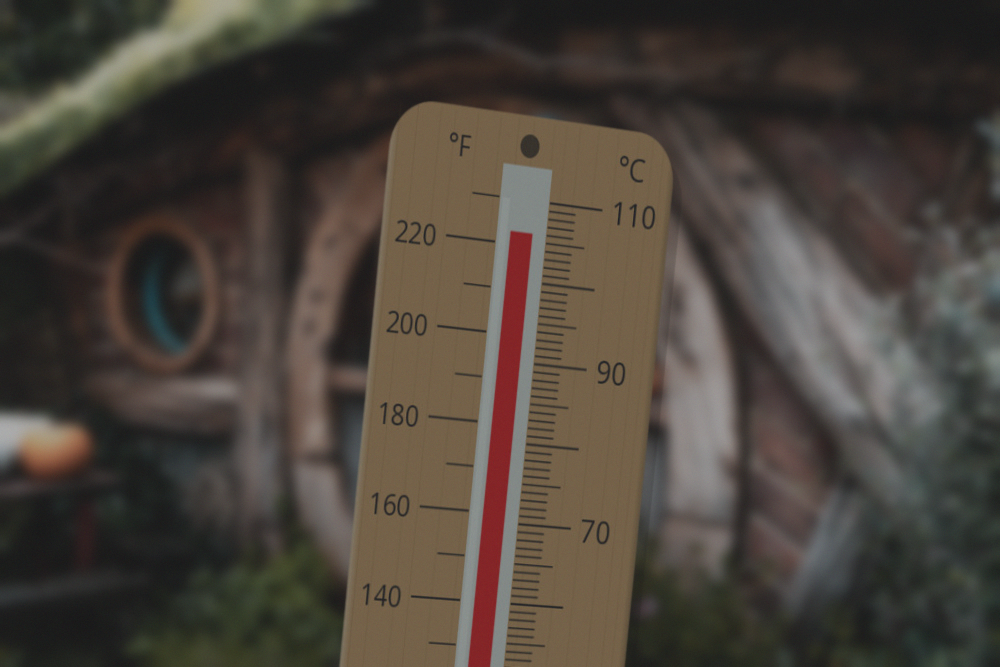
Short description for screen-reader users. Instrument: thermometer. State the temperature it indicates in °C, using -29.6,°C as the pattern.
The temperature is 106,°C
